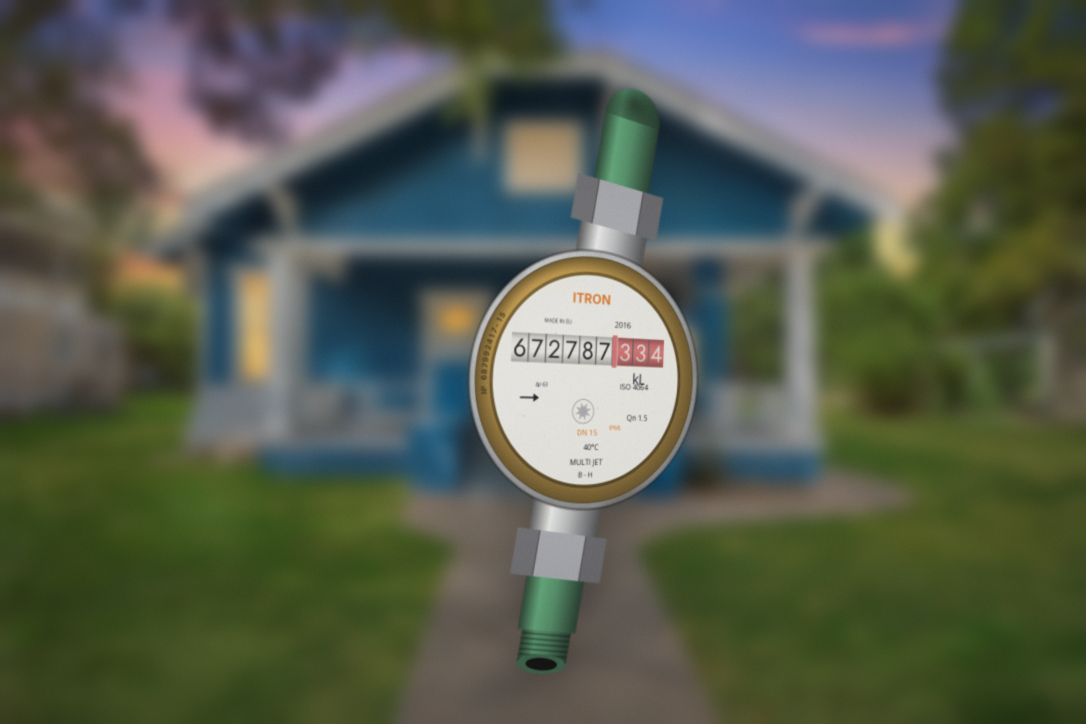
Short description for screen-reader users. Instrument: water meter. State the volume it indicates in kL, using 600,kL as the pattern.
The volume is 672787.334,kL
